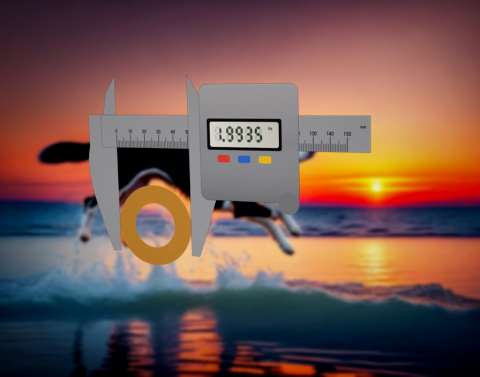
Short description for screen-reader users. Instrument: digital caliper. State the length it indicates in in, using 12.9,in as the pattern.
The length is 1.9935,in
